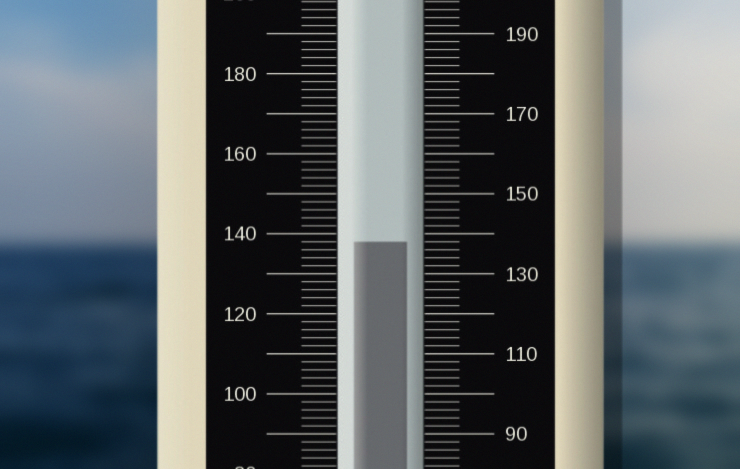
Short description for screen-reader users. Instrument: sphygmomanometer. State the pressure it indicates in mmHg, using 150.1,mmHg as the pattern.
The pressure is 138,mmHg
